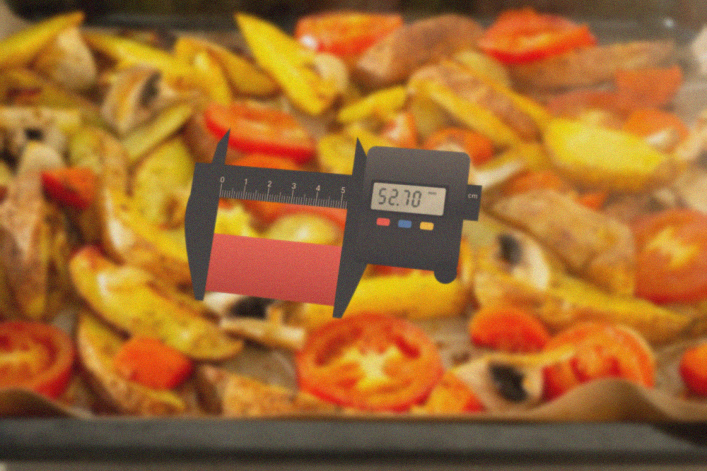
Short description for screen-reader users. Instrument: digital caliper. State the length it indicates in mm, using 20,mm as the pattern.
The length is 52.70,mm
